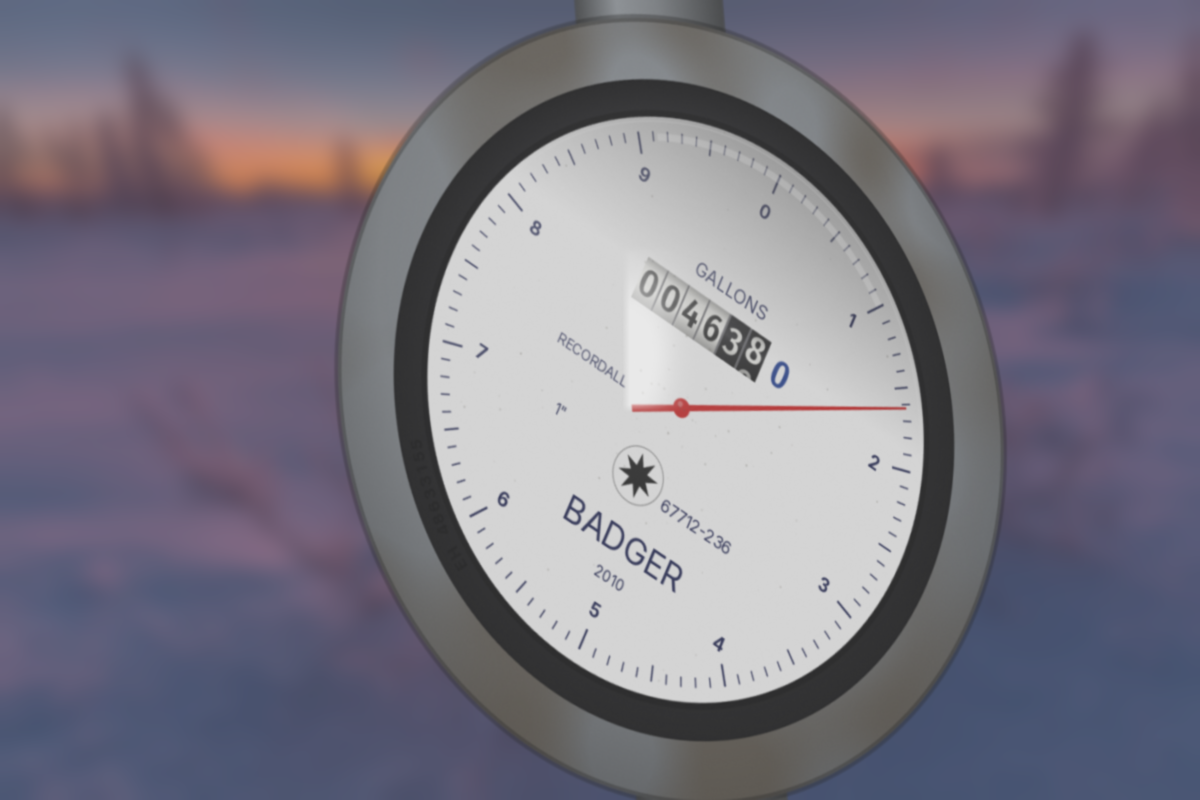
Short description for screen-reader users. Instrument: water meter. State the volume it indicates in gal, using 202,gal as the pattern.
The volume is 46381.6,gal
